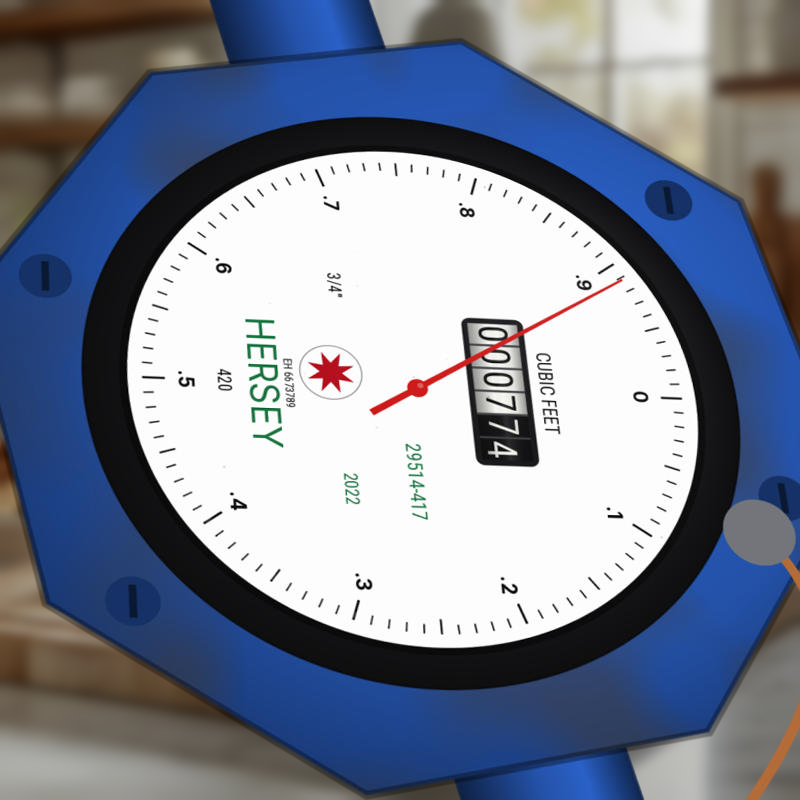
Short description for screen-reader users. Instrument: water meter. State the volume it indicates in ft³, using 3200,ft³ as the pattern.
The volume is 773.91,ft³
